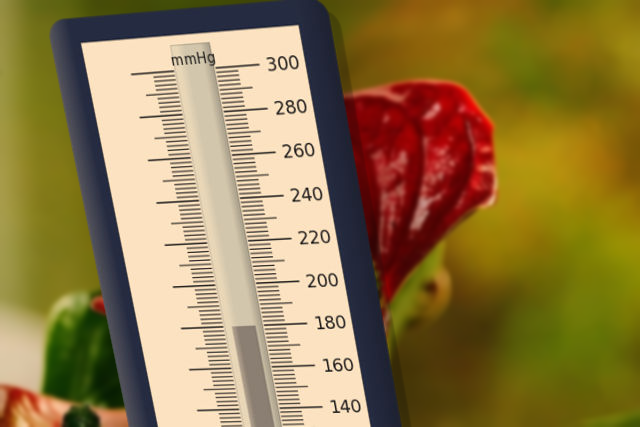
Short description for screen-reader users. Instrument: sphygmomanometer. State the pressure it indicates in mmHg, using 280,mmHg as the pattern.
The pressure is 180,mmHg
